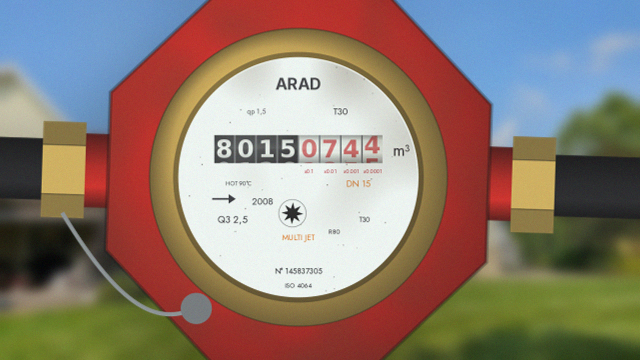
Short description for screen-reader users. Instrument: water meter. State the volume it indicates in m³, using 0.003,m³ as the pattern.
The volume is 8015.0744,m³
